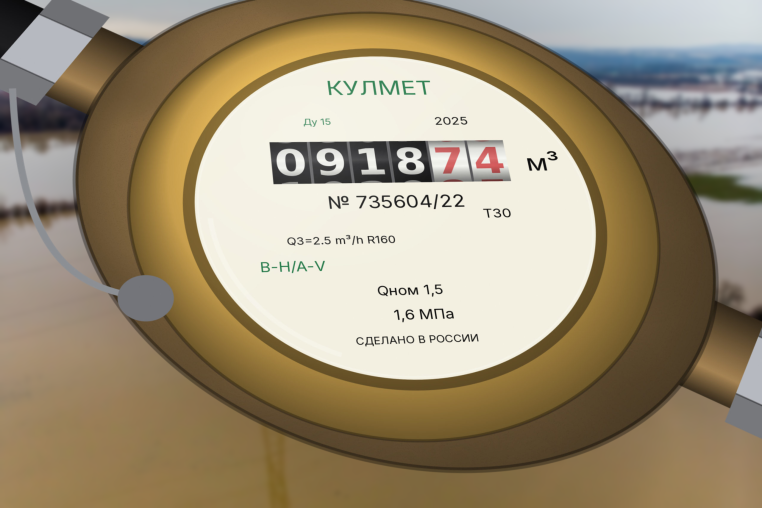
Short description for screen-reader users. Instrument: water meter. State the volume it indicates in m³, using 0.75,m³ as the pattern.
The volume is 918.74,m³
